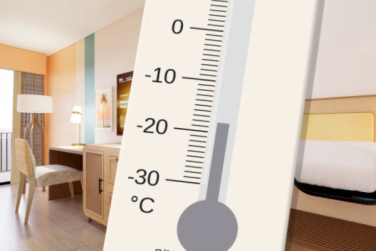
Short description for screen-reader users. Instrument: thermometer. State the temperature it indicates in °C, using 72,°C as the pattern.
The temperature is -18,°C
